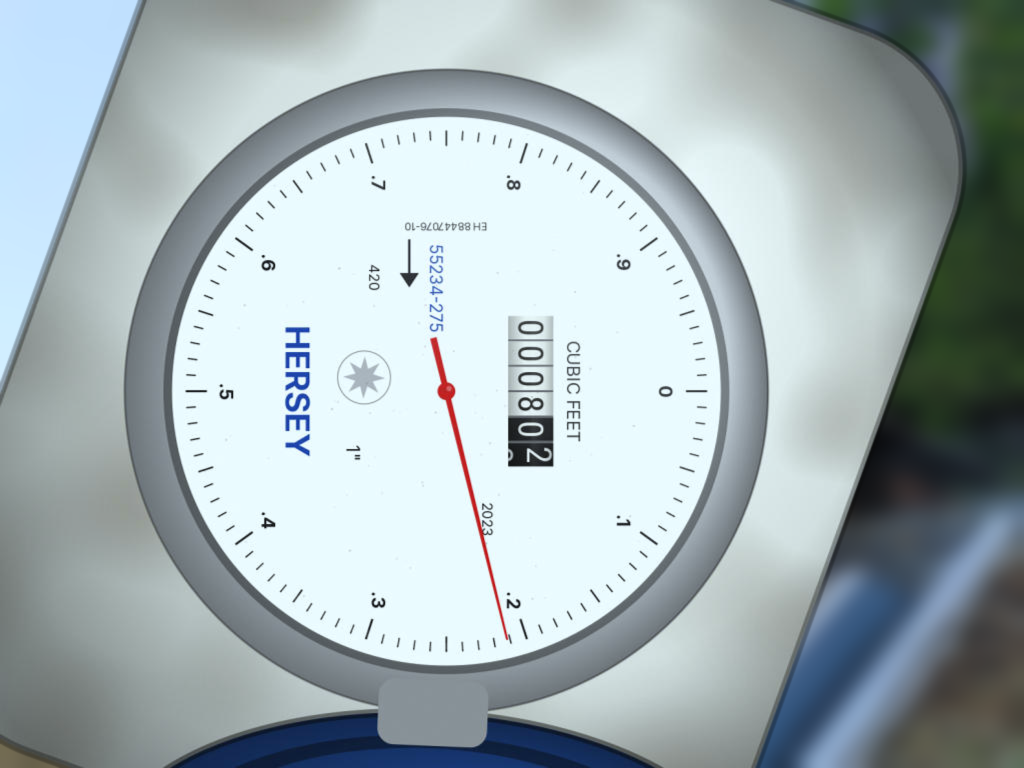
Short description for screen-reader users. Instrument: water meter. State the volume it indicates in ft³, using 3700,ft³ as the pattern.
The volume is 802.21,ft³
